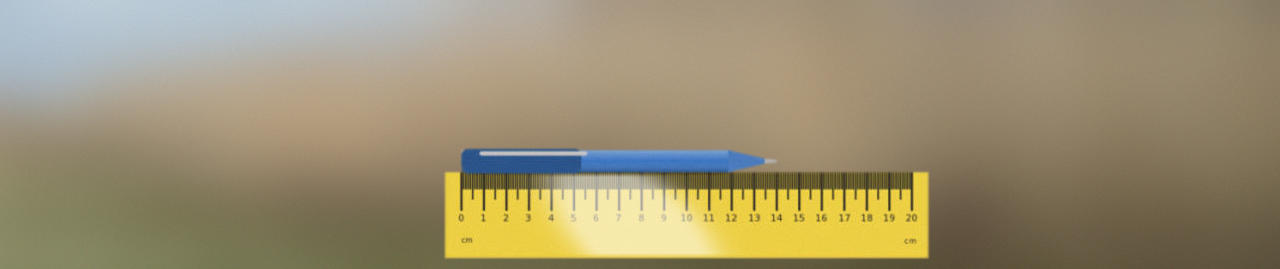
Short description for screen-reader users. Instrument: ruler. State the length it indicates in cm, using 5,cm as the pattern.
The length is 14,cm
